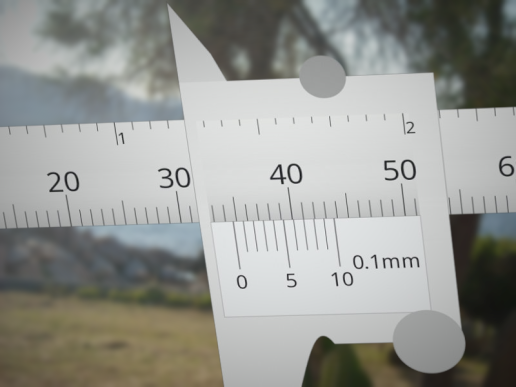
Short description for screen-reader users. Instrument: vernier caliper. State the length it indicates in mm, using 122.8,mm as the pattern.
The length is 34.7,mm
